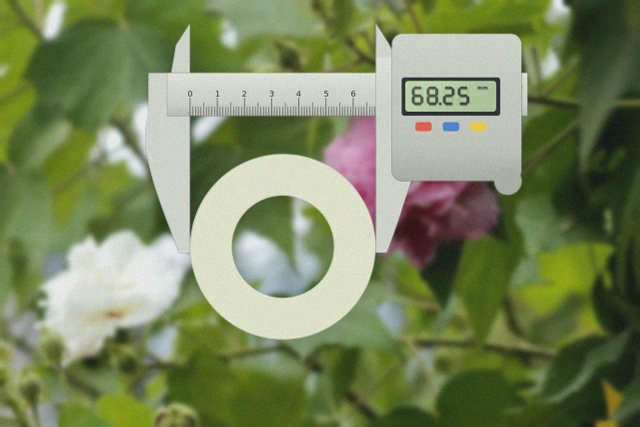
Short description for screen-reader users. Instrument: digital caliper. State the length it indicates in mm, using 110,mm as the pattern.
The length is 68.25,mm
